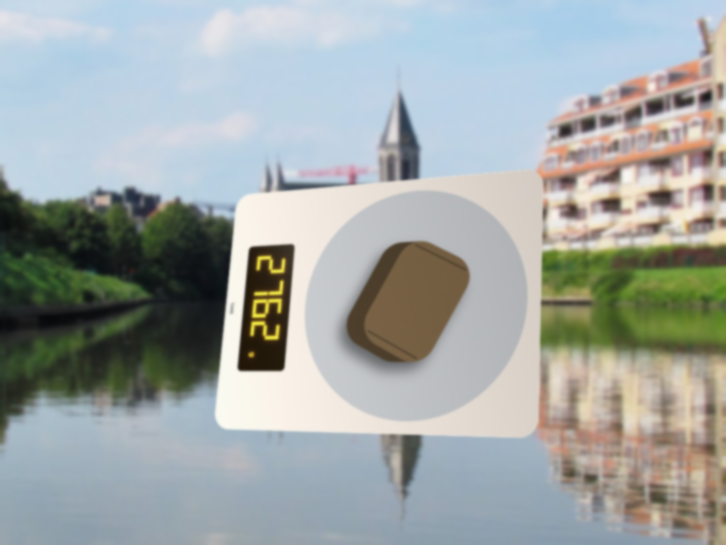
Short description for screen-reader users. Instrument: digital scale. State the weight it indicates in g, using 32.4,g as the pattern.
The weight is 2762,g
